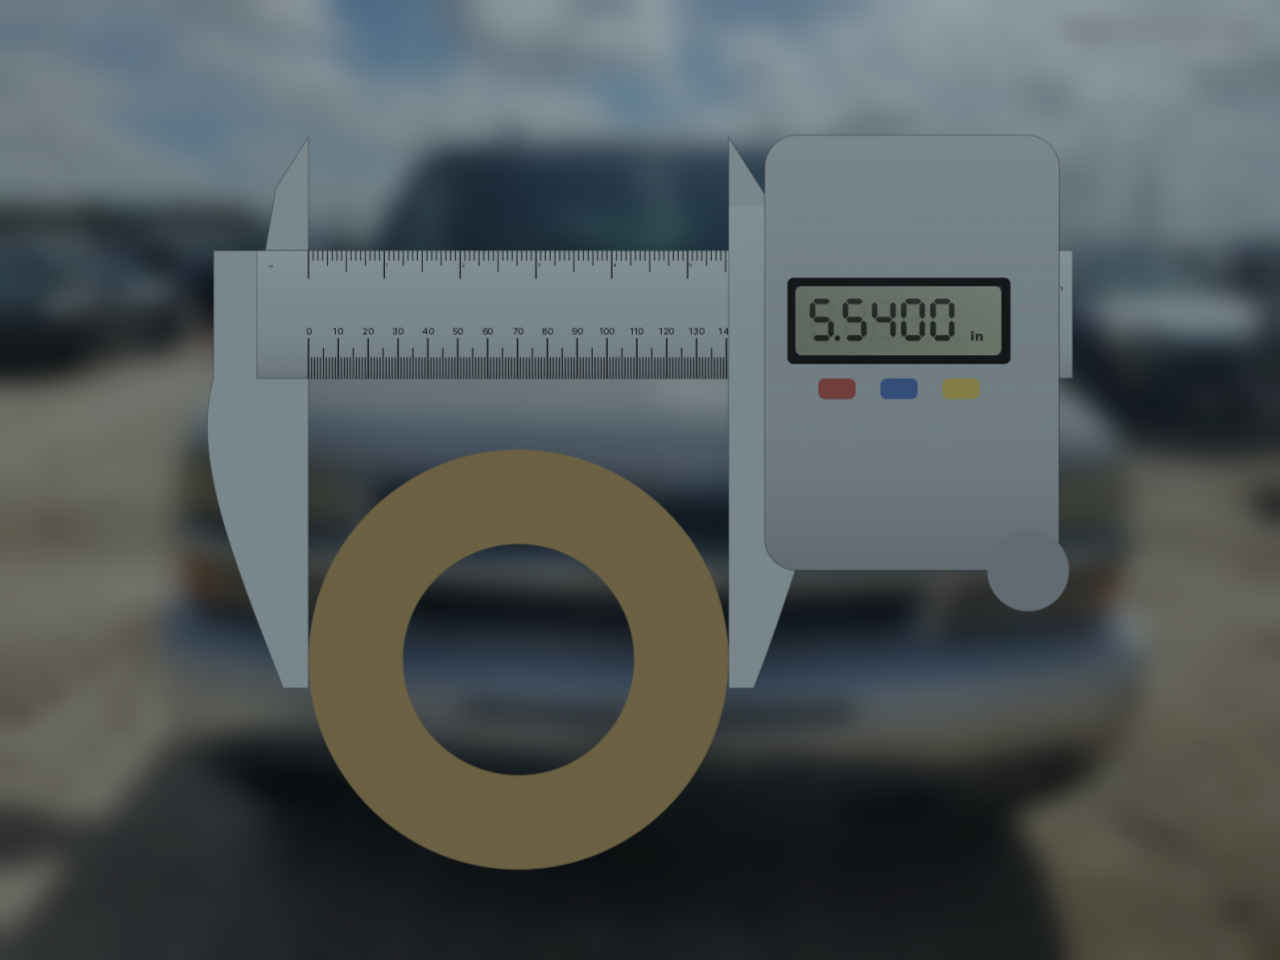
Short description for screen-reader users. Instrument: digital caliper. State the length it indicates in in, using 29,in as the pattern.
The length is 5.5400,in
